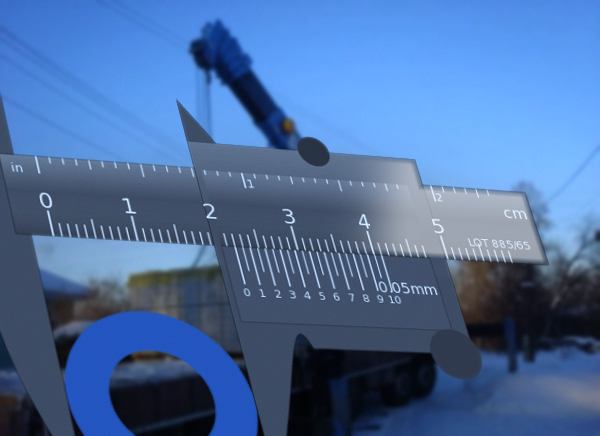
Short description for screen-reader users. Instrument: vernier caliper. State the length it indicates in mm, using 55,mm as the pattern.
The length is 22.0,mm
